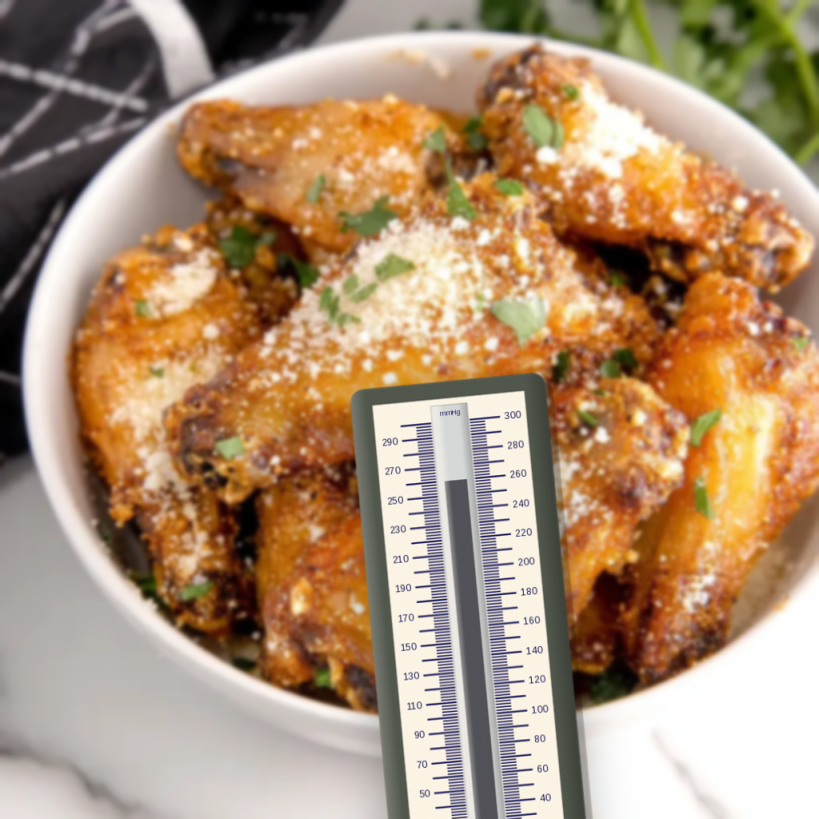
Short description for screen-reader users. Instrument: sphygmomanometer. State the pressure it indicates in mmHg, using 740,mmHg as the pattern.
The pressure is 260,mmHg
